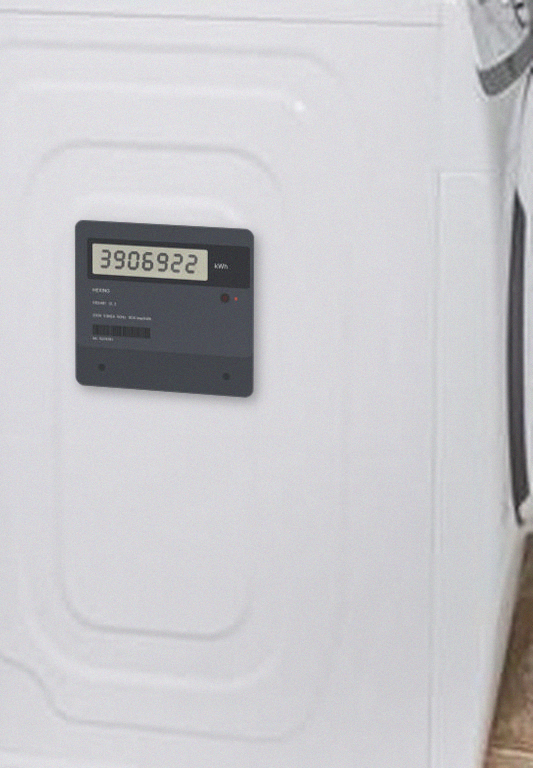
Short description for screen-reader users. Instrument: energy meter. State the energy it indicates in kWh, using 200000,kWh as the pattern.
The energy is 3906922,kWh
